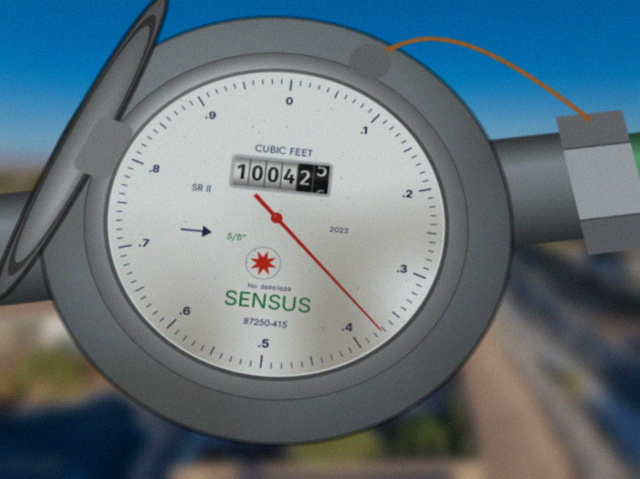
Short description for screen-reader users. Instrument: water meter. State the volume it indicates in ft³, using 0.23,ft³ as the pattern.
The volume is 100425.37,ft³
